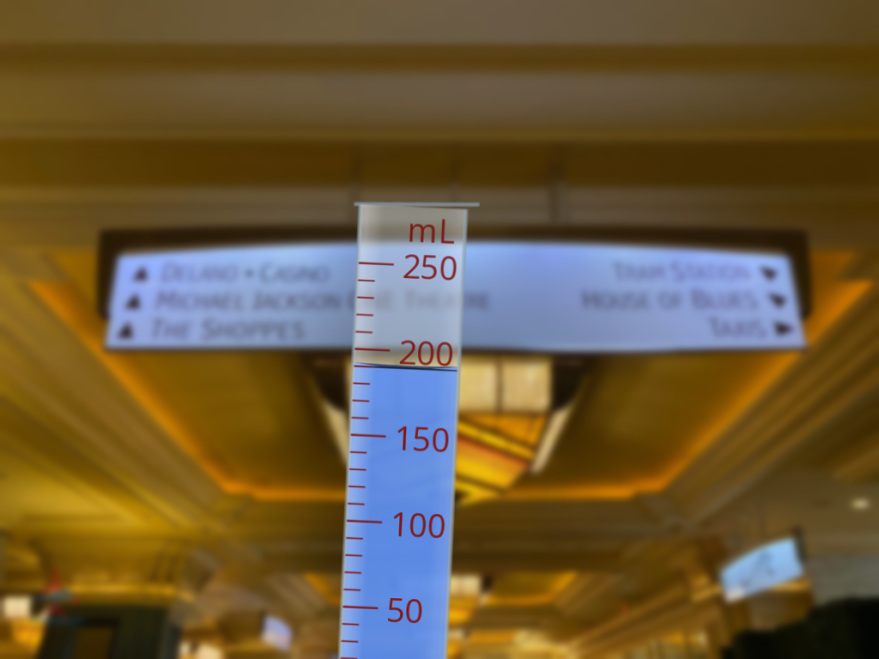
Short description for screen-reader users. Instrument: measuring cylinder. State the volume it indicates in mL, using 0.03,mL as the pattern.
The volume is 190,mL
